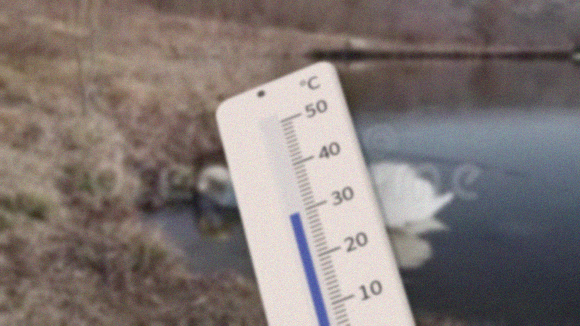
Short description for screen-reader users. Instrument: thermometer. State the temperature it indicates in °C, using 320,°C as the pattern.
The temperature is 30,°C
